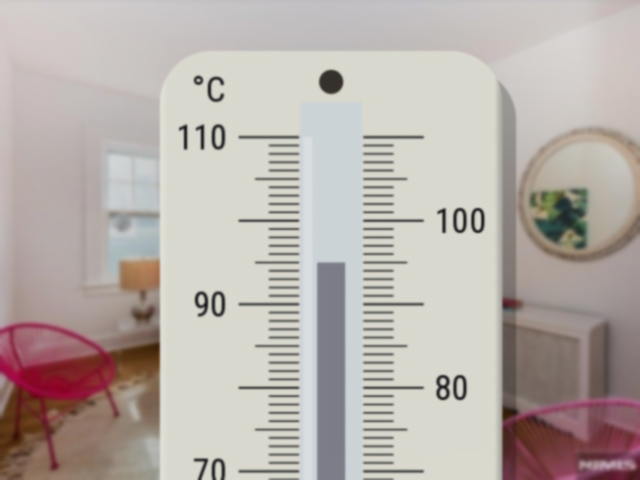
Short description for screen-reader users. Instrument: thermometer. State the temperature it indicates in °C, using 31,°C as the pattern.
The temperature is 95,°C
